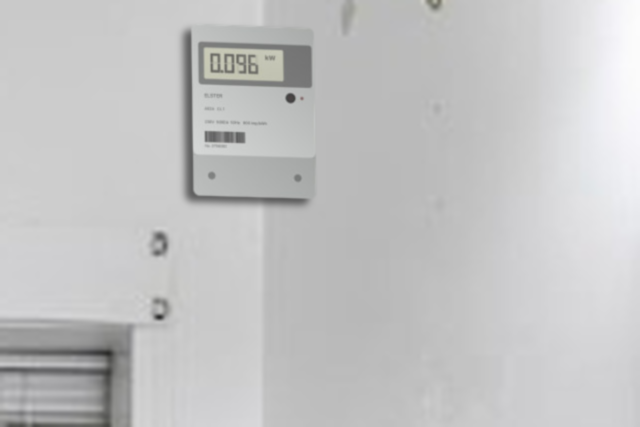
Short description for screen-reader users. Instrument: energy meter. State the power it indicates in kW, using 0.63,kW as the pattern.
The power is 0.096,kW
